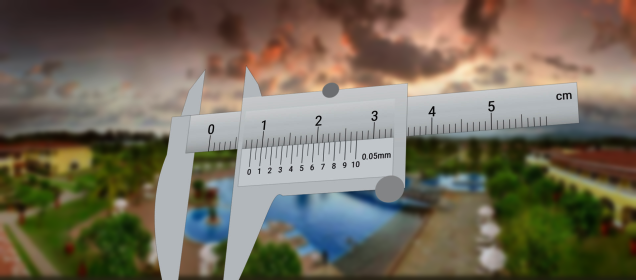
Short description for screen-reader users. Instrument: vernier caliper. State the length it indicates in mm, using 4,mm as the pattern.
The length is 8.0,mm
